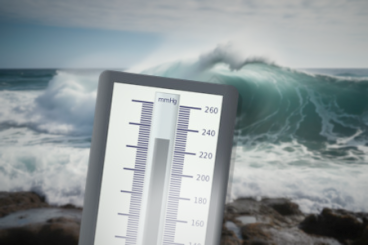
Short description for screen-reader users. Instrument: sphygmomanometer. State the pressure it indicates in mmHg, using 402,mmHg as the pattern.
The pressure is 230,mmHg
